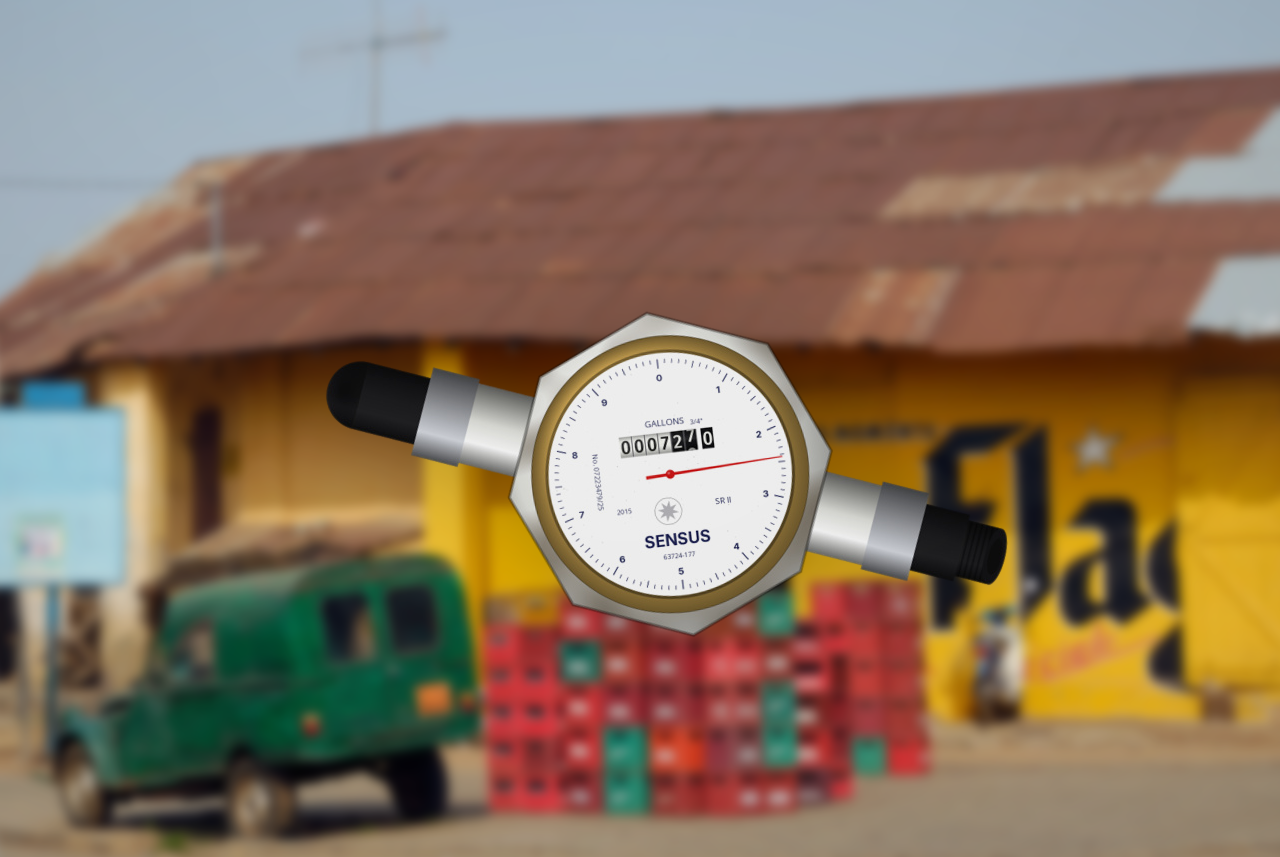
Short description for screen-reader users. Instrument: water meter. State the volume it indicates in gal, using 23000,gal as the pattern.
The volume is 7272.4,gal
